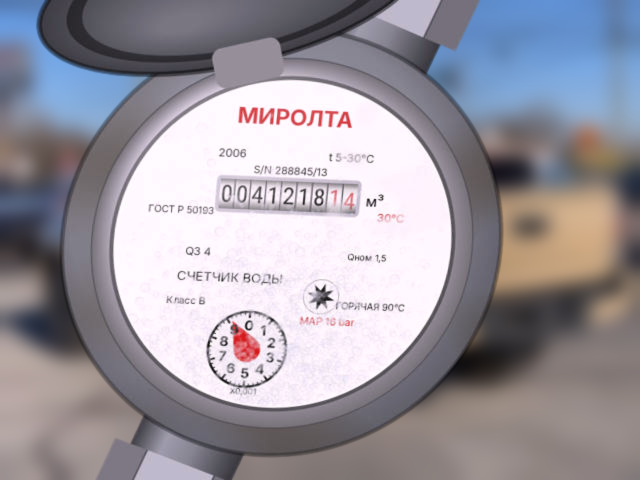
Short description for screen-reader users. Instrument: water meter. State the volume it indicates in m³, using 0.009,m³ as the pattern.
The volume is 41218.139,m³
